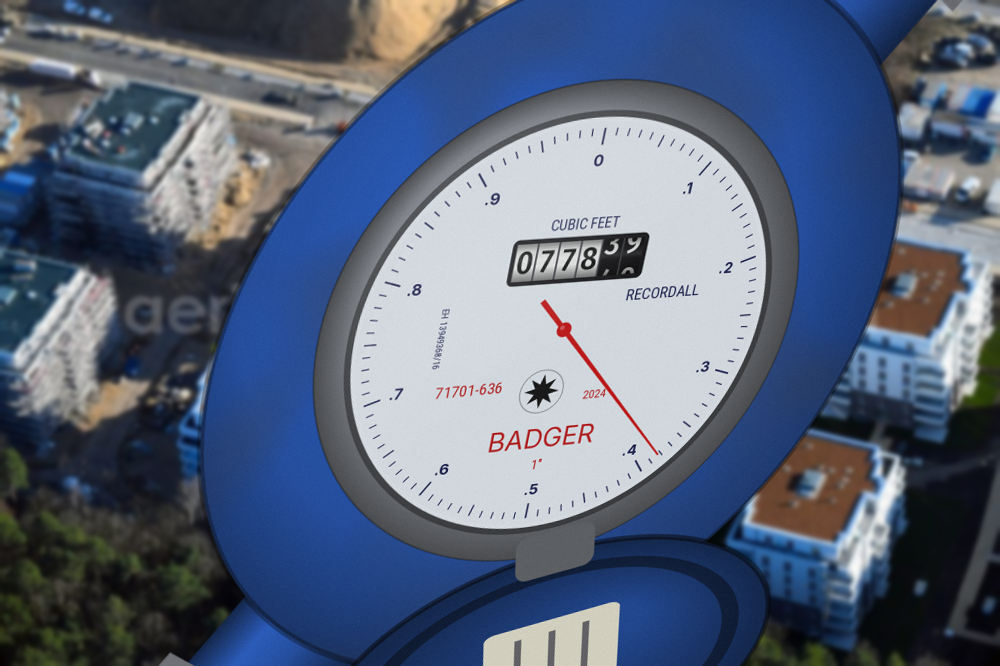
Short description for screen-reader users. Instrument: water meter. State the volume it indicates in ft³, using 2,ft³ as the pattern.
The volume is 77839.38,ft³
